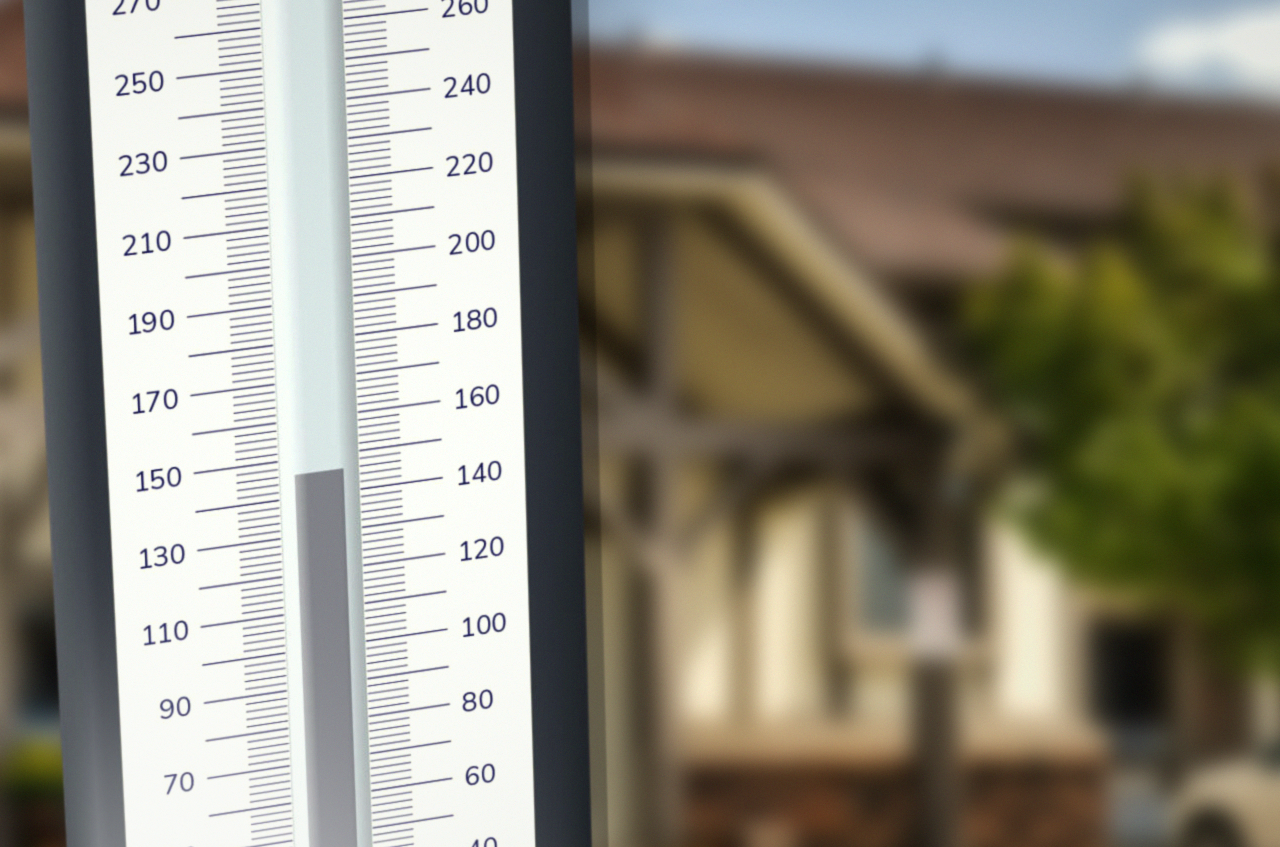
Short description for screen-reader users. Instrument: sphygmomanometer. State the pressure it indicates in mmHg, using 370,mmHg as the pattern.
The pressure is 146,mmHg
